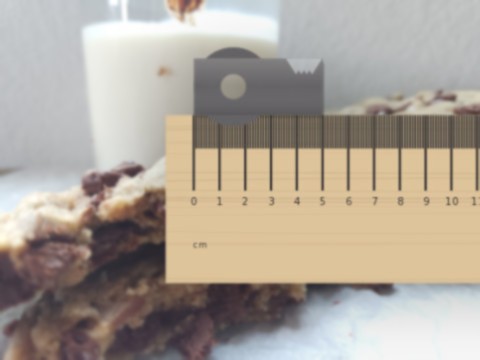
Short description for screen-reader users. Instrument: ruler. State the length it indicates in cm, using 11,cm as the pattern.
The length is 5,cm
